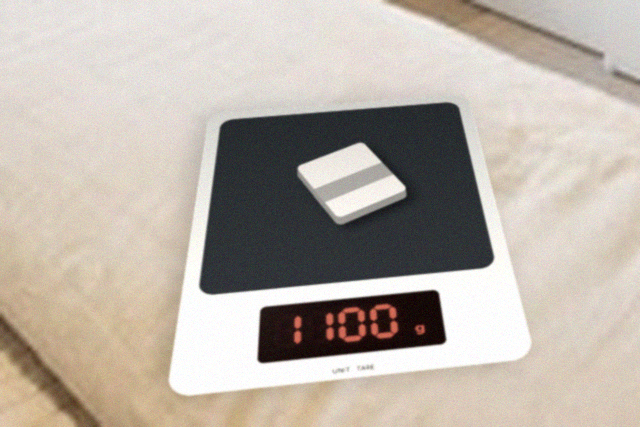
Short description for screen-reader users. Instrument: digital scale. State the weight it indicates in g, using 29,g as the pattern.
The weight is 1100,g
